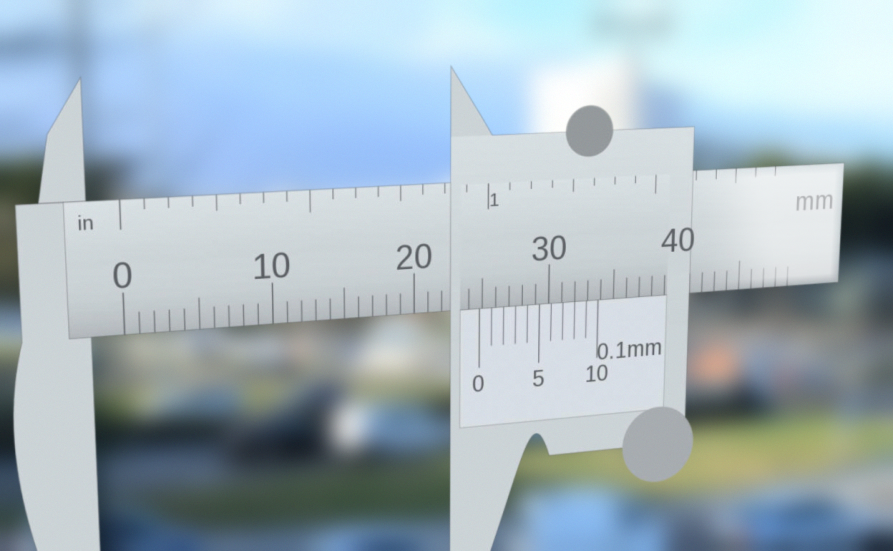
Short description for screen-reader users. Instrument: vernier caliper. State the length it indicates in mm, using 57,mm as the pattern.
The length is 24.8,mm
